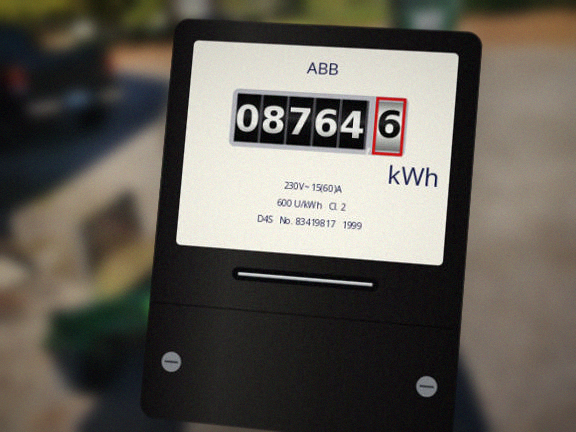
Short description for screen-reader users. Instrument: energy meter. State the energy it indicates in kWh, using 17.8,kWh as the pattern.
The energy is 8764.6,kWh
